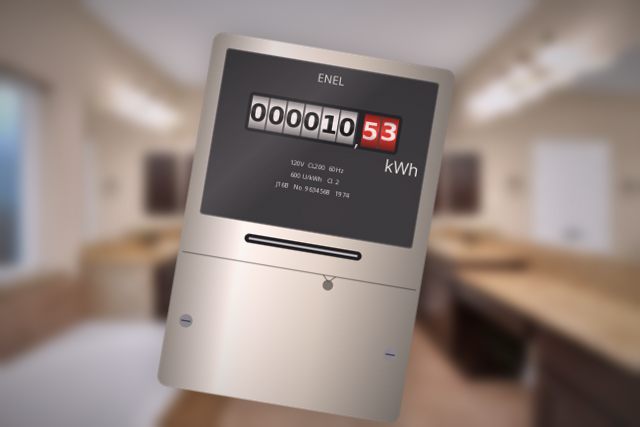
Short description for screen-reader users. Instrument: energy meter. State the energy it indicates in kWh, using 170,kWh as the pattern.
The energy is 10.53,kWh
